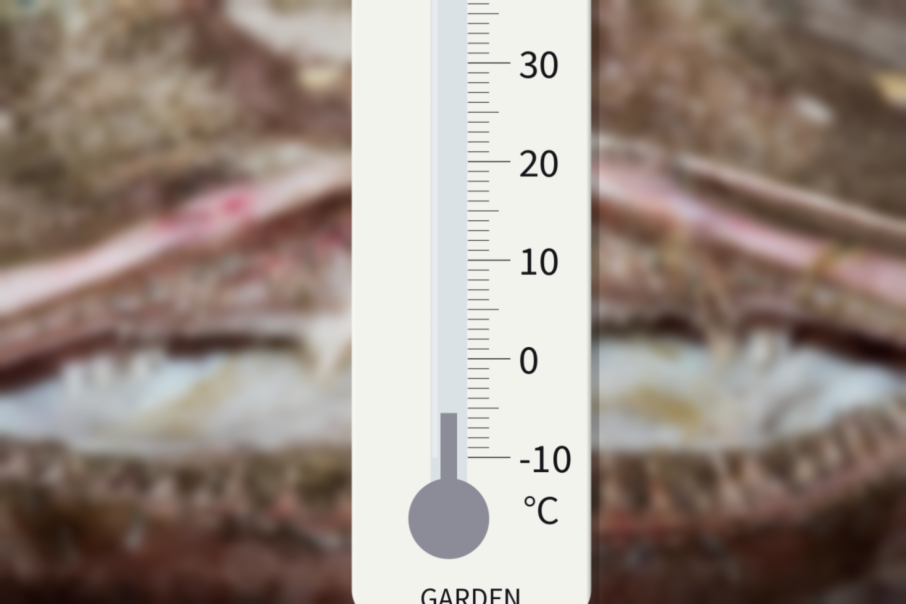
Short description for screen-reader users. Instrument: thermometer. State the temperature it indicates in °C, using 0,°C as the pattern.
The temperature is -5.5,°C
